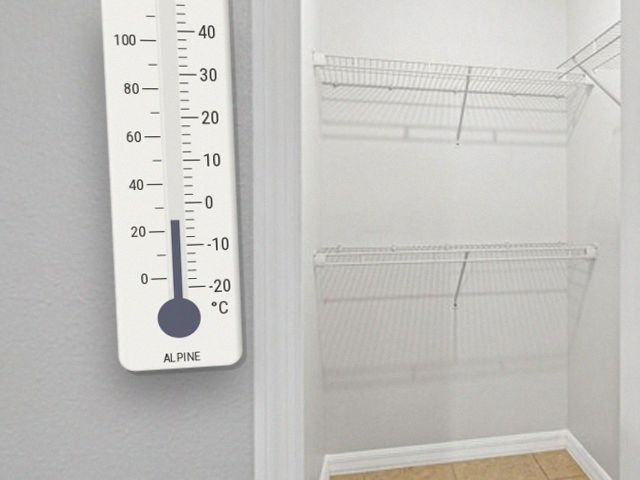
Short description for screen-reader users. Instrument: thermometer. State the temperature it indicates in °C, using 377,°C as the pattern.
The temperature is -4,°C
